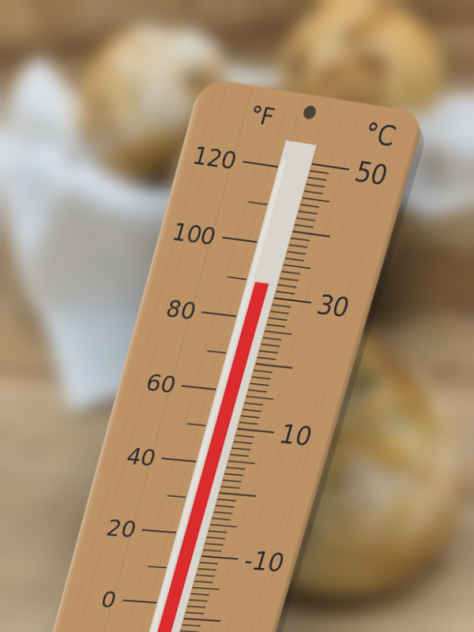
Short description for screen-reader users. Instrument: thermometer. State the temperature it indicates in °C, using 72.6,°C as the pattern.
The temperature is 32,°C
